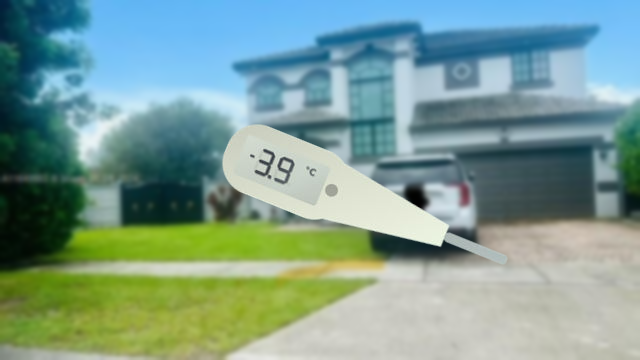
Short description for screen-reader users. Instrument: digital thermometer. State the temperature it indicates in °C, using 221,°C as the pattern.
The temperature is -3.9,°C
